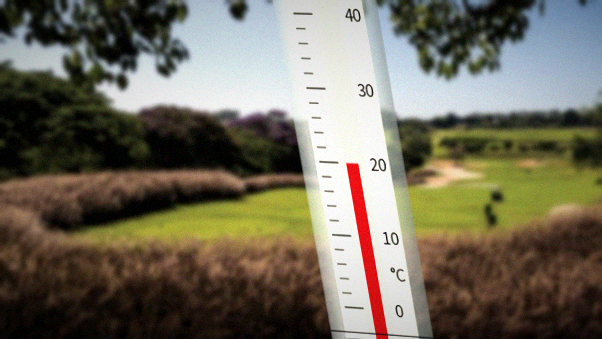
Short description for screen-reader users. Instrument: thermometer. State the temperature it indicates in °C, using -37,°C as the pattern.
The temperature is 20,°C
